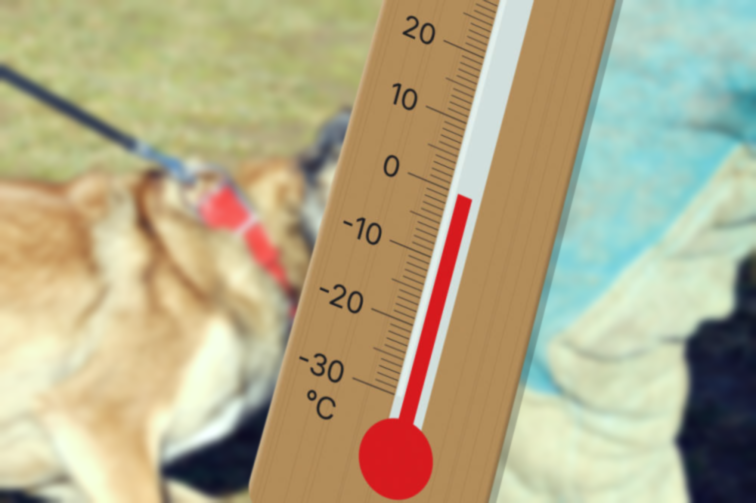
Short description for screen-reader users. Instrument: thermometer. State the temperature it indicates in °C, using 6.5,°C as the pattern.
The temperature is 0,°C
